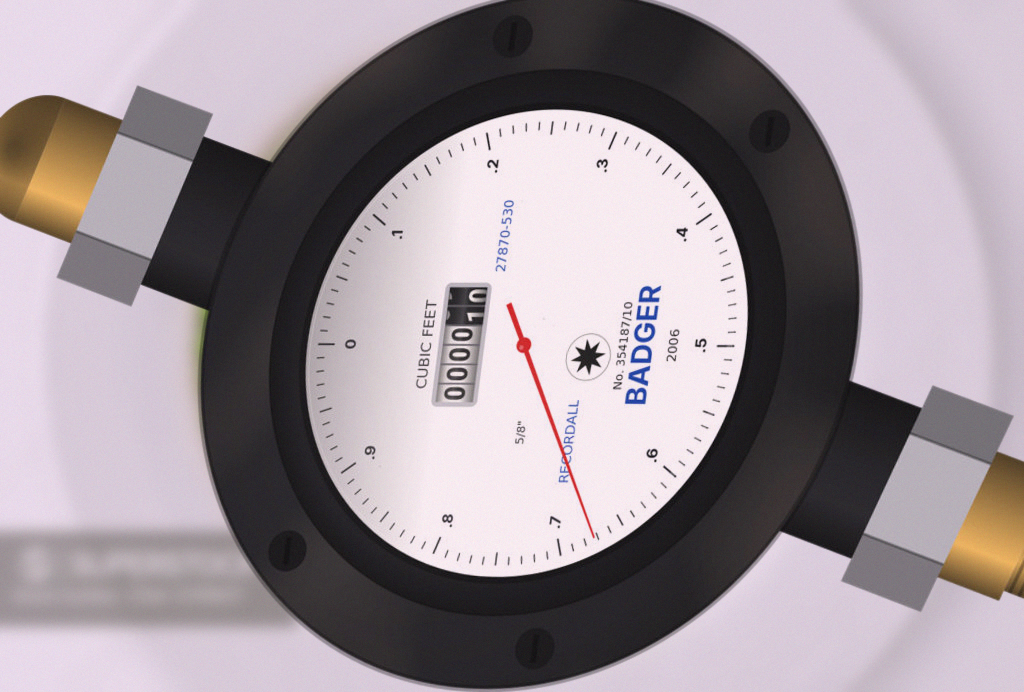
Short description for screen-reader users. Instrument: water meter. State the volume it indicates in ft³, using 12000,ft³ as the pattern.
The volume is 9.67,ft³
